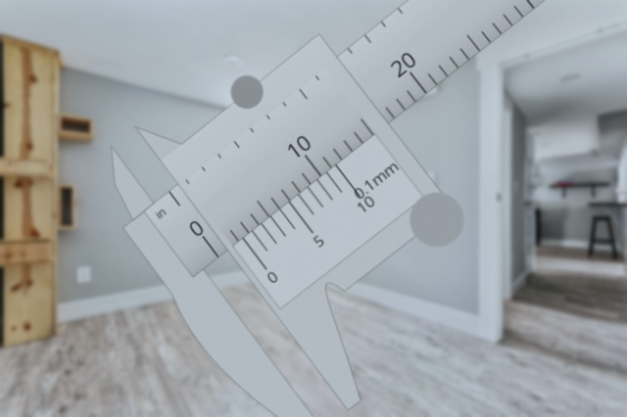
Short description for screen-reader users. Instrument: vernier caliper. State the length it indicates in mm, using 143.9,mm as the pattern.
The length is 2.4,mm
